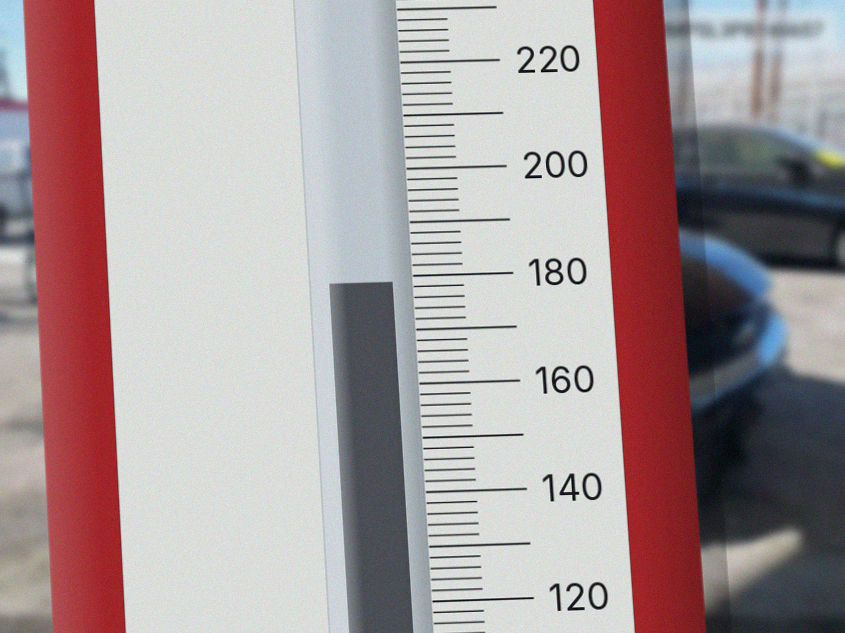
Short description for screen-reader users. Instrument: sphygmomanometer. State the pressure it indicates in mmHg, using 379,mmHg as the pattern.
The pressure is 179,mmHg
